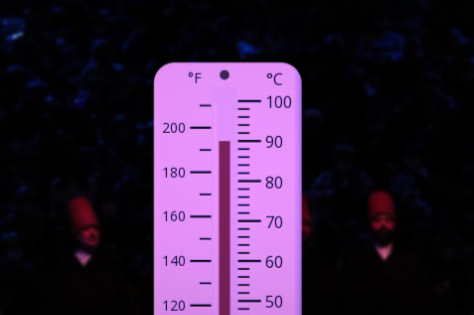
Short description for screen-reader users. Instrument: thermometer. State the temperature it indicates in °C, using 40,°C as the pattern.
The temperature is 90,°C
